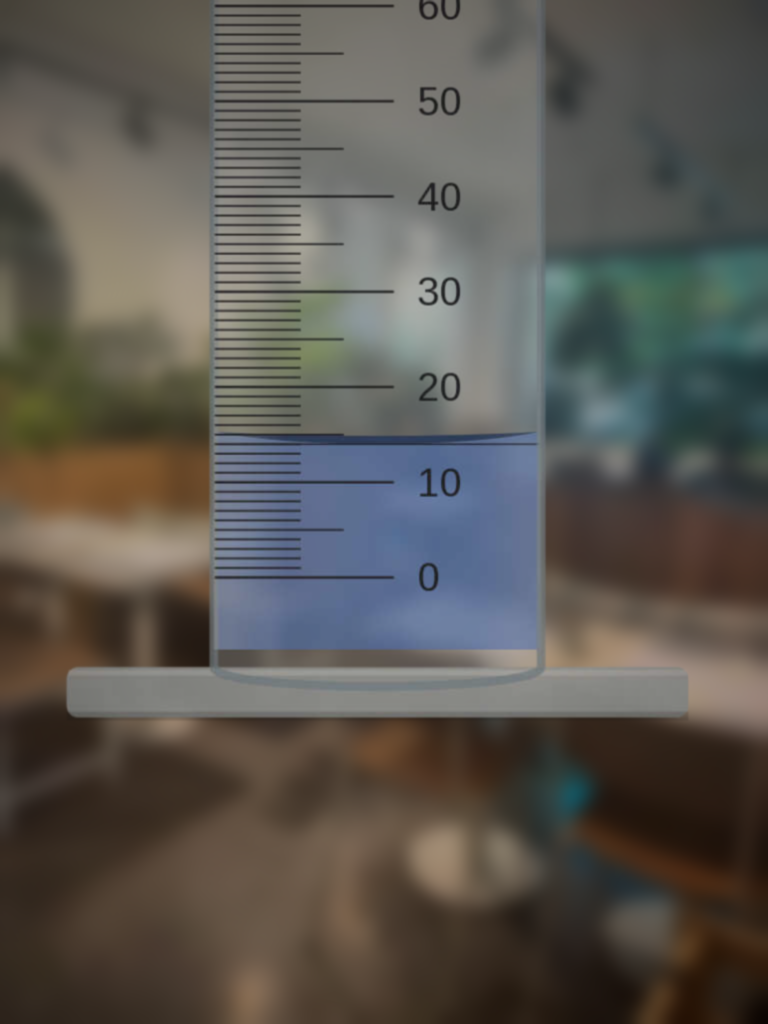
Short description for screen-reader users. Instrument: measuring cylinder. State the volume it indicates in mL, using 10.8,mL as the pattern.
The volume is 14,mL
